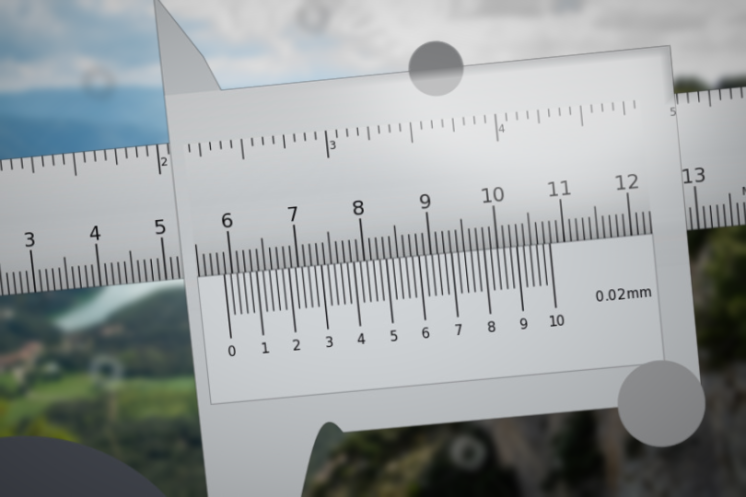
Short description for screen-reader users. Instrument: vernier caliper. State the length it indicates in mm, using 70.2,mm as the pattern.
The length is 58.8,mm
